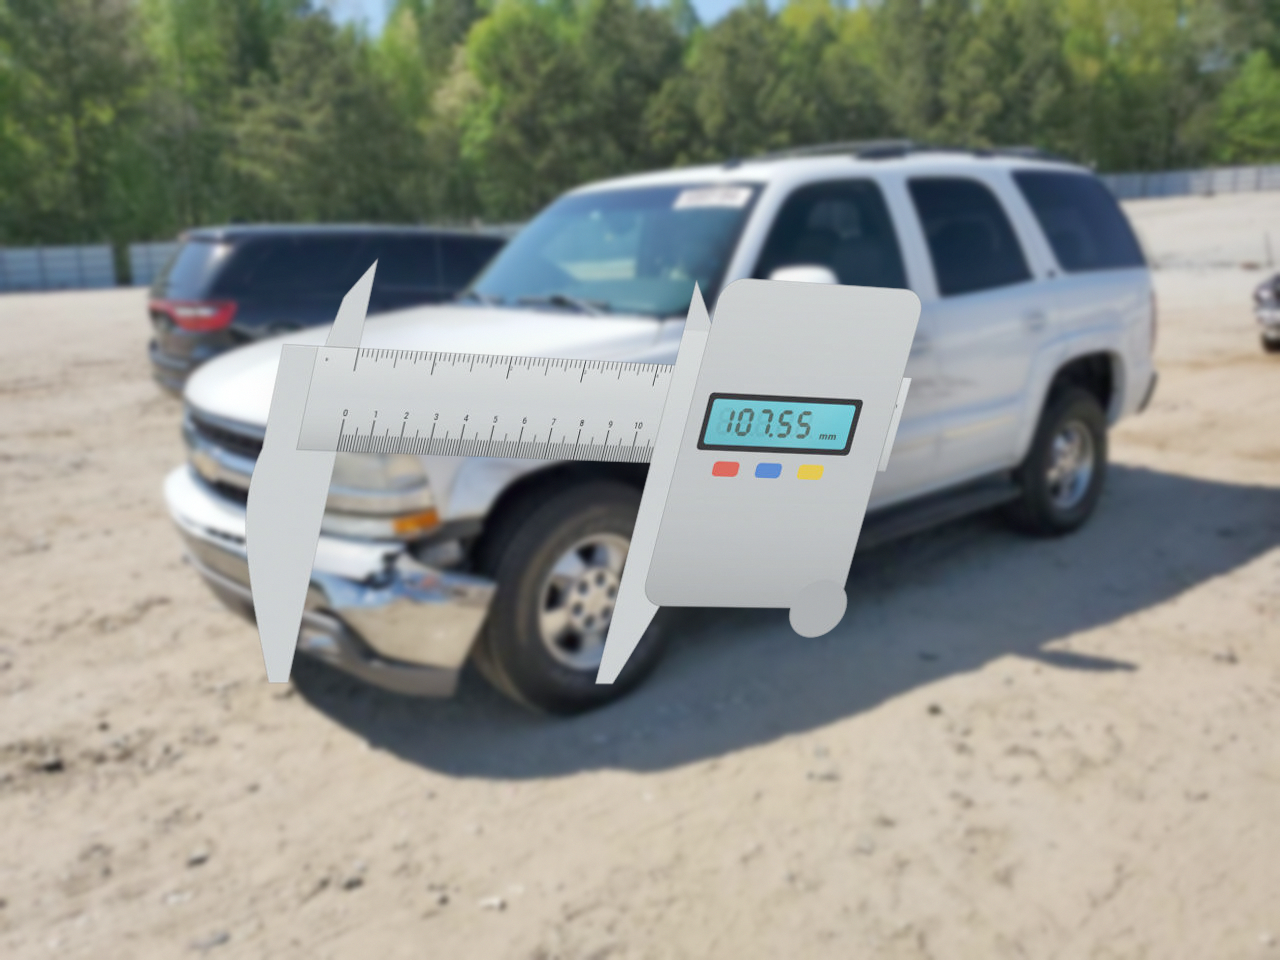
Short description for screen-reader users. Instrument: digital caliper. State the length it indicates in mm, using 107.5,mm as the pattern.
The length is 107.55,mm
